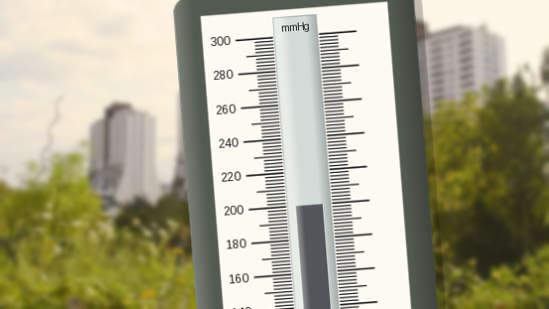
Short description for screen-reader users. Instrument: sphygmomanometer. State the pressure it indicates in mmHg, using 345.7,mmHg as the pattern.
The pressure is 200,mmHg
